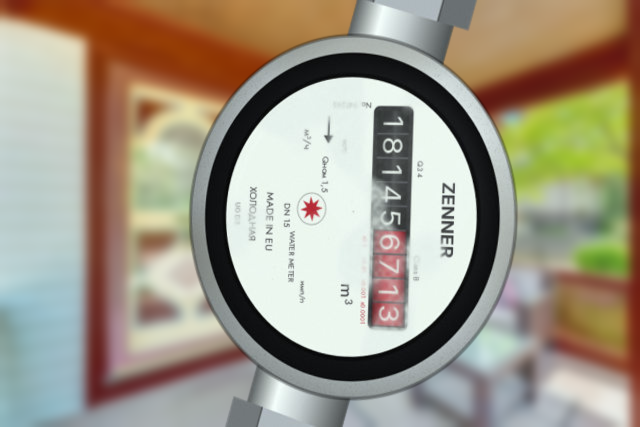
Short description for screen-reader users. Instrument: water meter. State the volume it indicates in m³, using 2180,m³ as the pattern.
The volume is 18145.6713,m³
